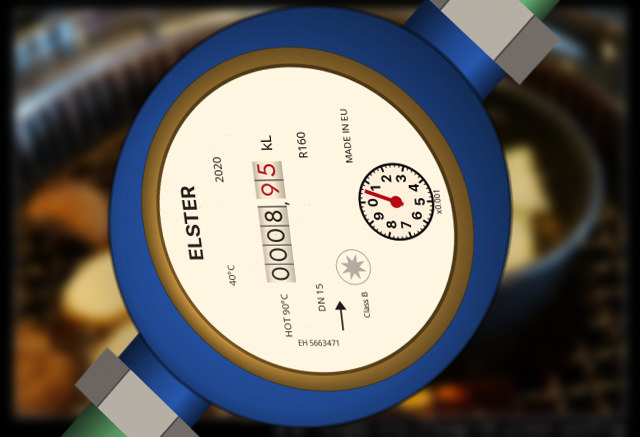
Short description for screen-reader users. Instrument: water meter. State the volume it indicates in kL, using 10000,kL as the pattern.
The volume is 8.950,kL
